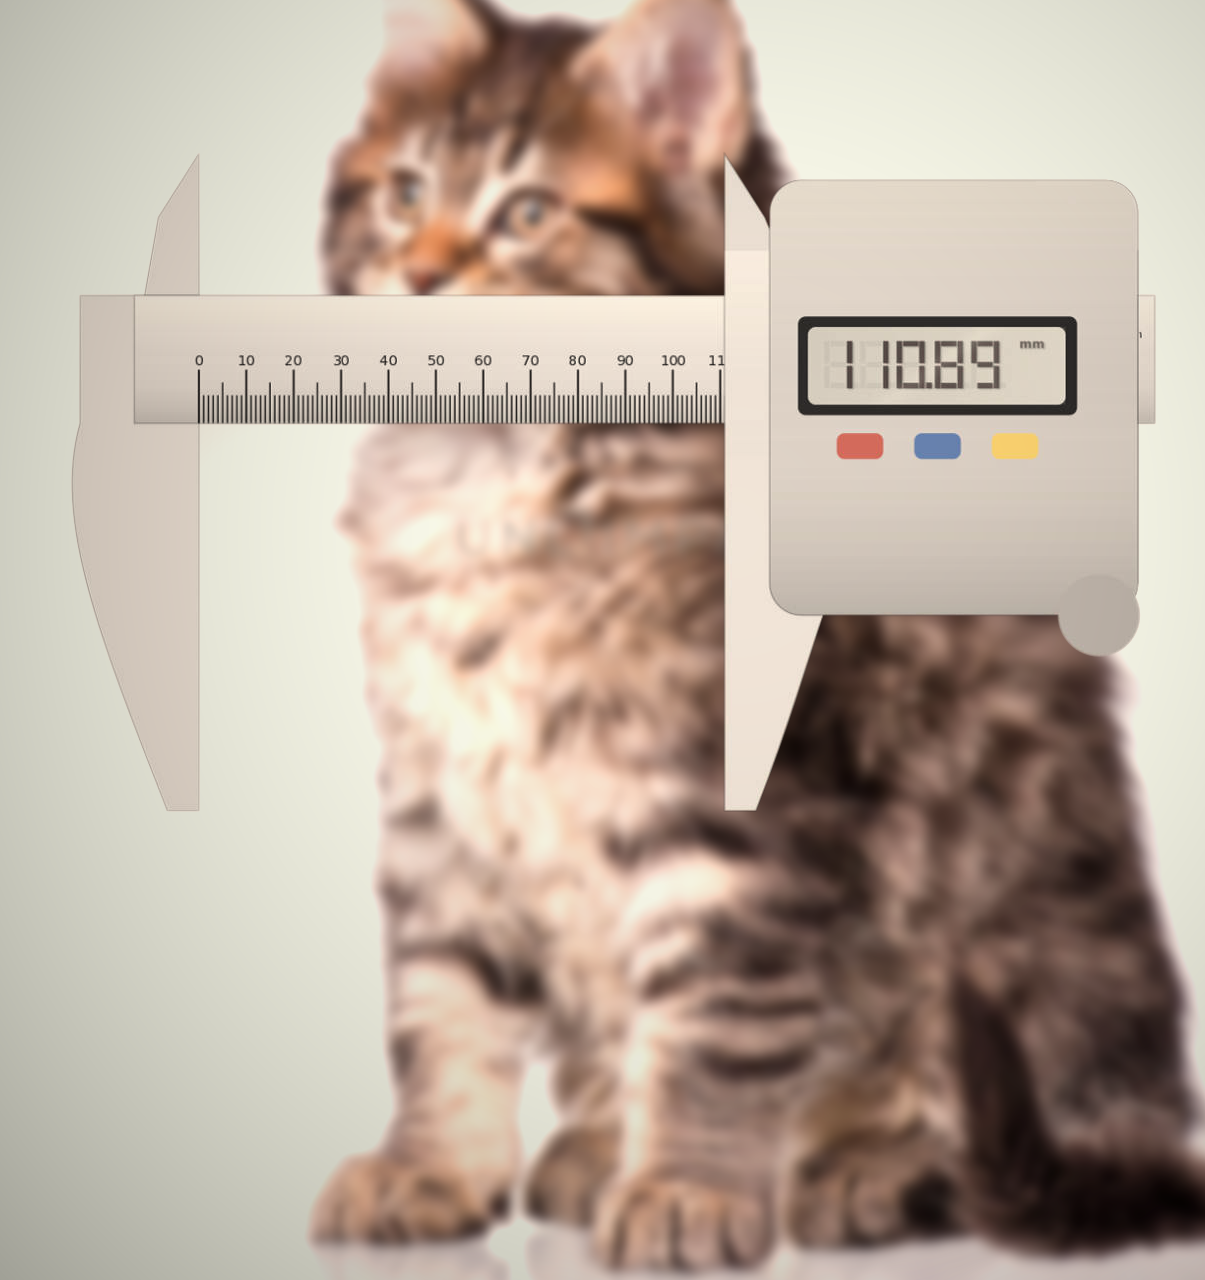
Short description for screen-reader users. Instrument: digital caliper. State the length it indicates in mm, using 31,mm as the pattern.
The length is 110.89,mm
